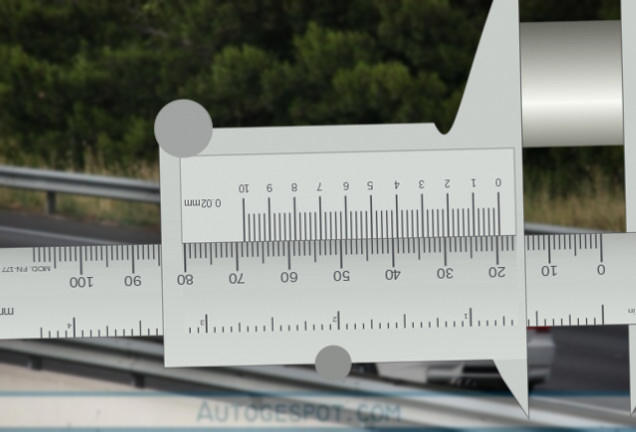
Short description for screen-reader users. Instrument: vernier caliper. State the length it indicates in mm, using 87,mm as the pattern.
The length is 19.5,mm
